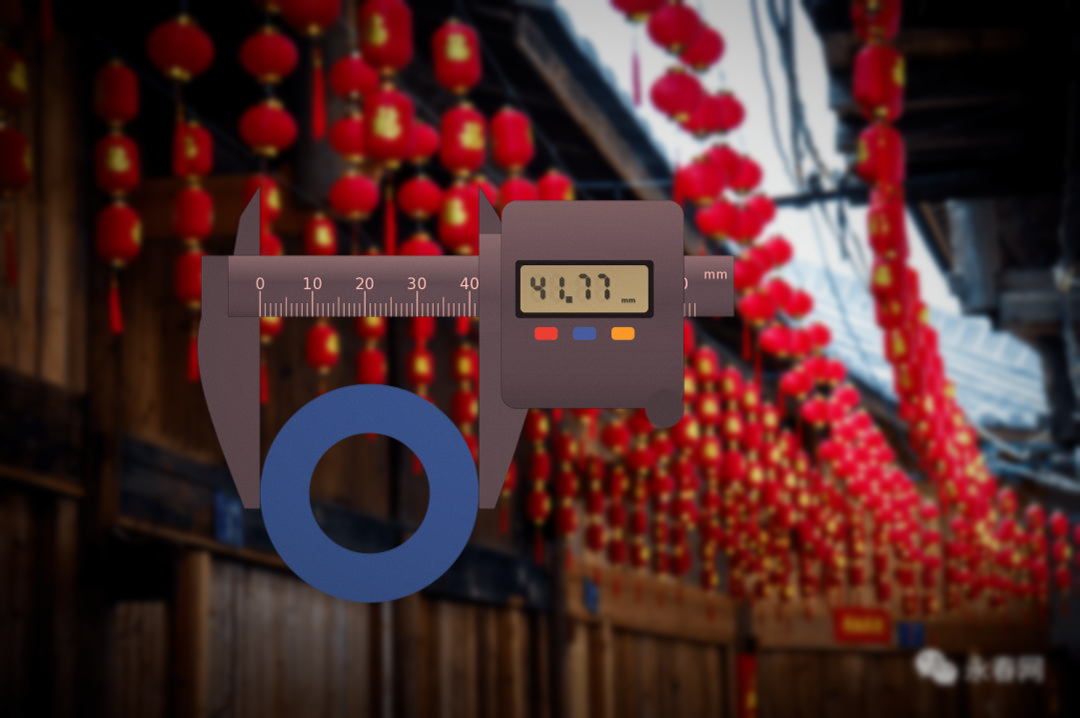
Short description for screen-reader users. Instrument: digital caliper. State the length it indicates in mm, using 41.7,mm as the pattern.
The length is 41.77,mm
